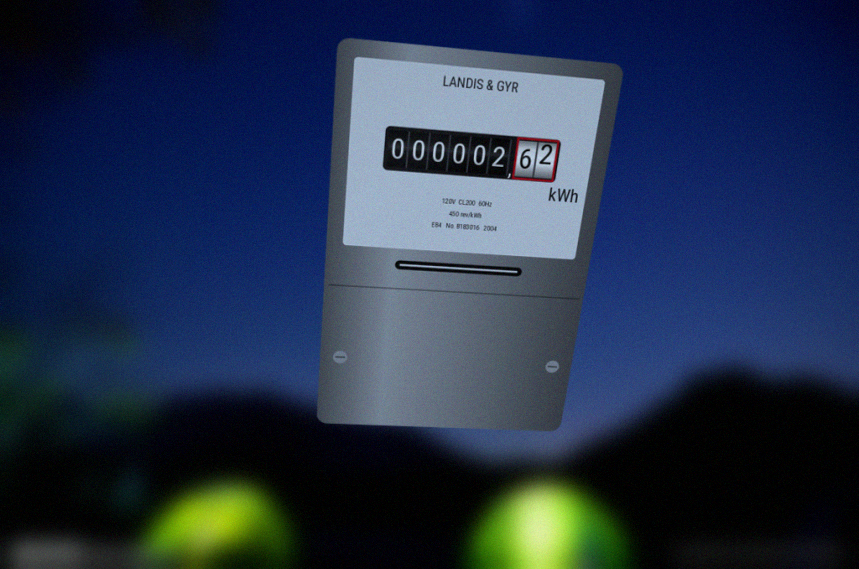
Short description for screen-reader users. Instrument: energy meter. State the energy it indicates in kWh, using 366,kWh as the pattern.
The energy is 2.62,kWh
